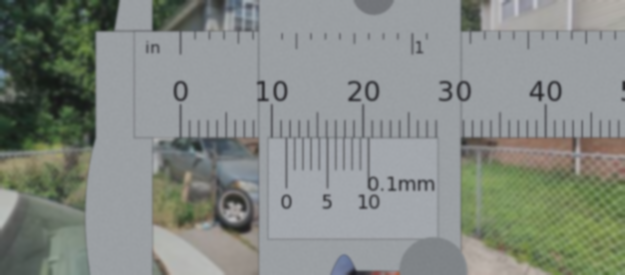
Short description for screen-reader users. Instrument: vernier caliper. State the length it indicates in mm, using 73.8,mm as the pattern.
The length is 11.6,mm
